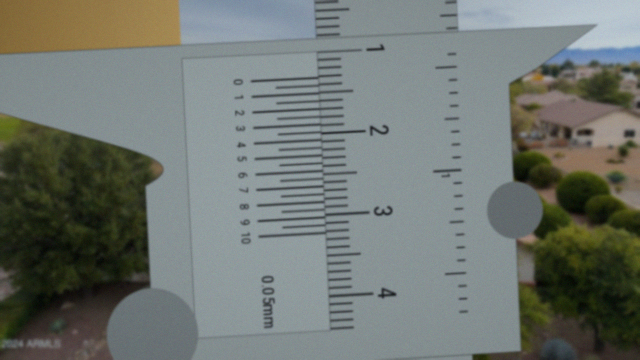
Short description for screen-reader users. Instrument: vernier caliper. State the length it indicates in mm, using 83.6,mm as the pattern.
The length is 13.2,mm
